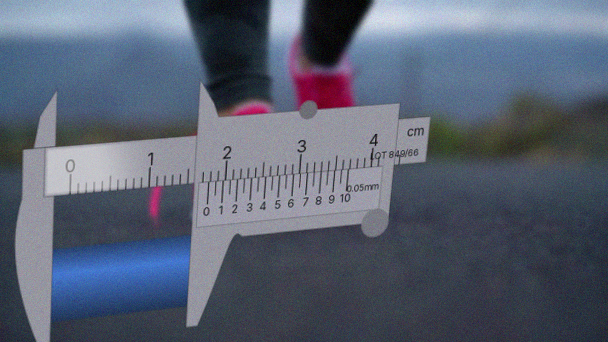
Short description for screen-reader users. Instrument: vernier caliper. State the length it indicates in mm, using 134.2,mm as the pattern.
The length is 17.8,mm
